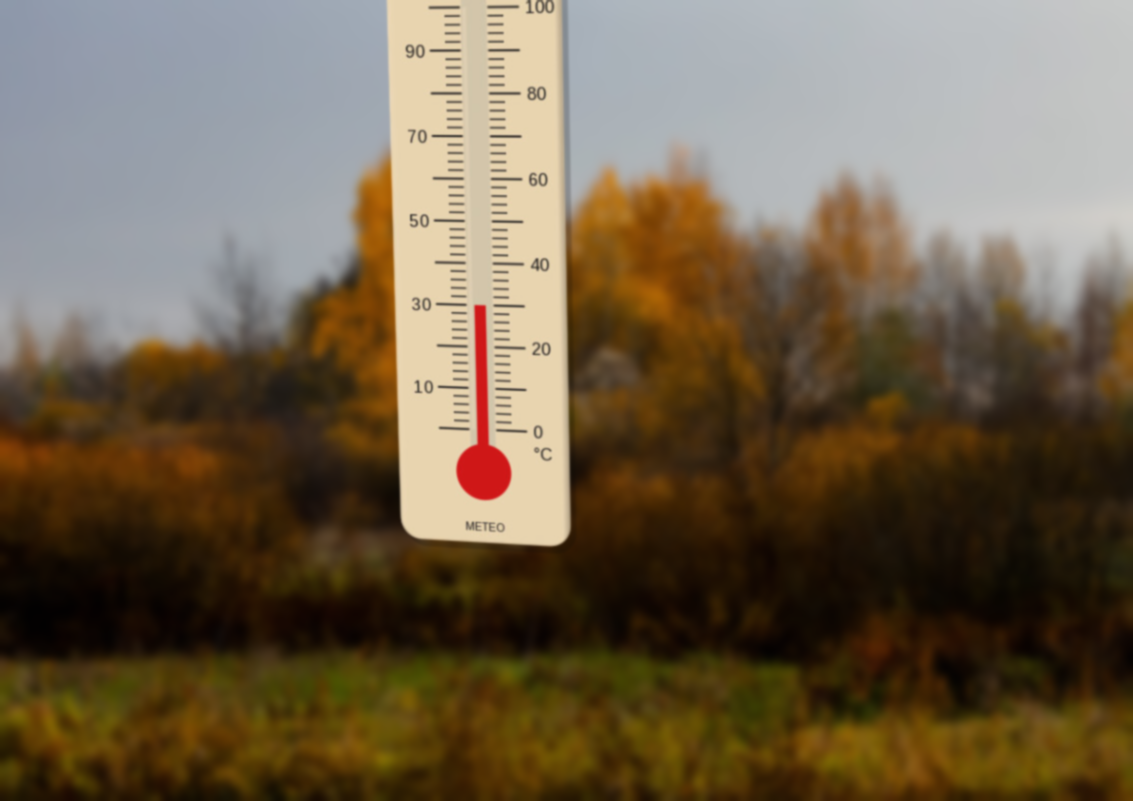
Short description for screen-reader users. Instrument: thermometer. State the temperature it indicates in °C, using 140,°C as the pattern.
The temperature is 30,°C
